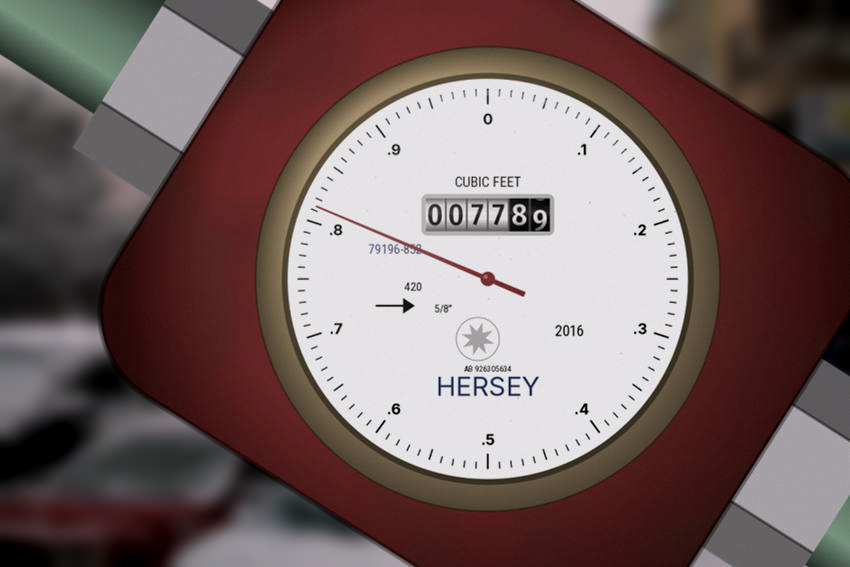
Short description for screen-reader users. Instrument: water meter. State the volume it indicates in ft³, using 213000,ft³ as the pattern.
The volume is 7788.81,ft³
